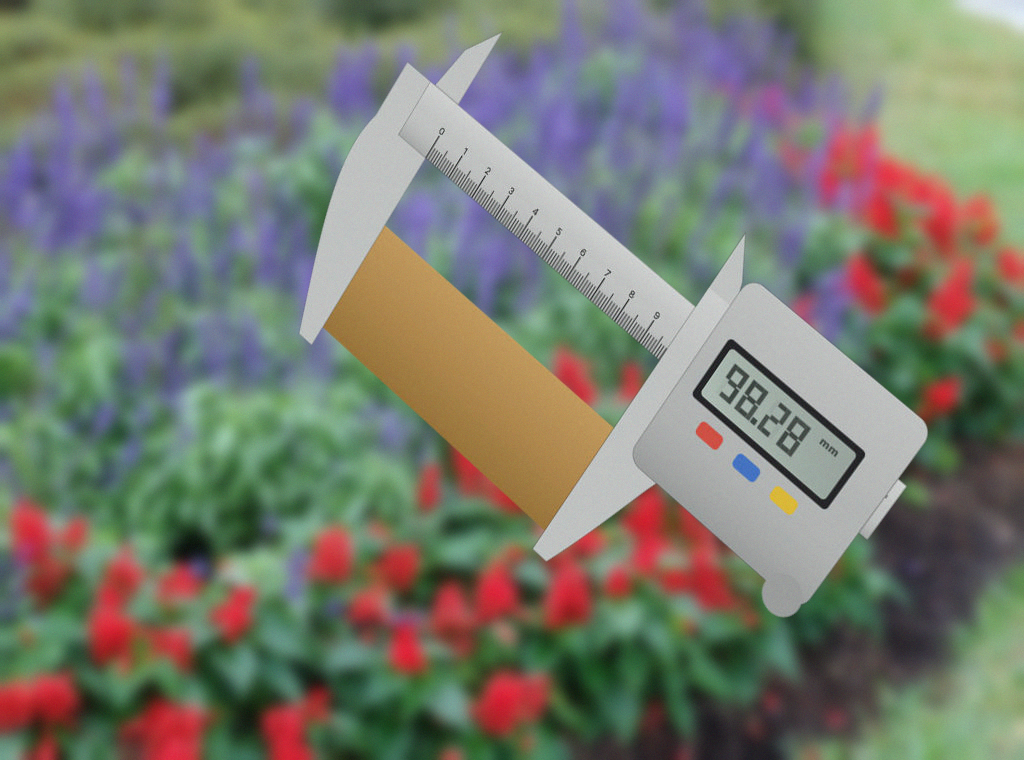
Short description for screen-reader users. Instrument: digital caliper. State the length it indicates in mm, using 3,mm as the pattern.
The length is 98.28,mm
